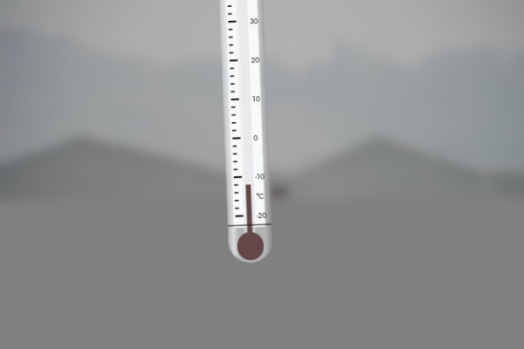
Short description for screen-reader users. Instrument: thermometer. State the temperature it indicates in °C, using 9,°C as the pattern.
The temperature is -12,°C
